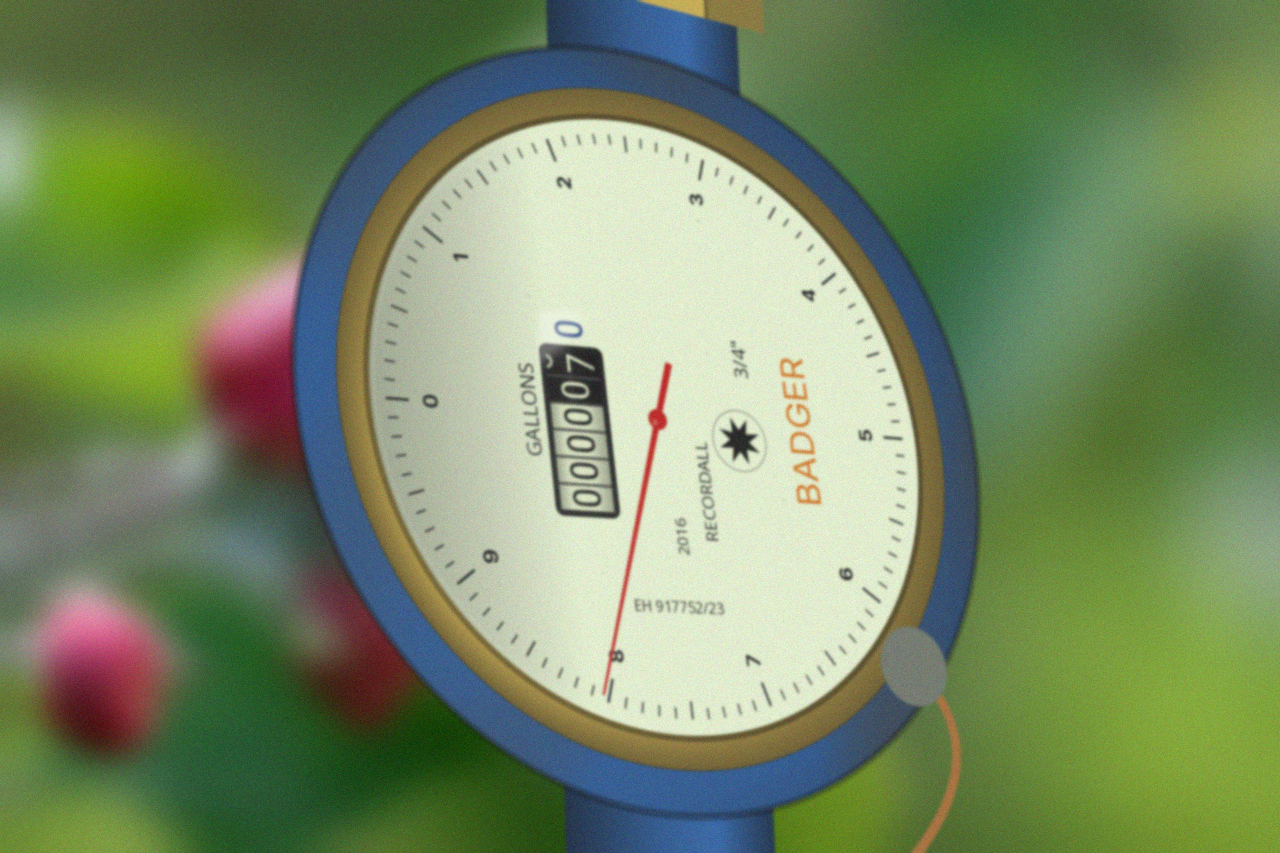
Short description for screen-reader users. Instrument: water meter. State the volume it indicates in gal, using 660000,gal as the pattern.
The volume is 68.0,gal
